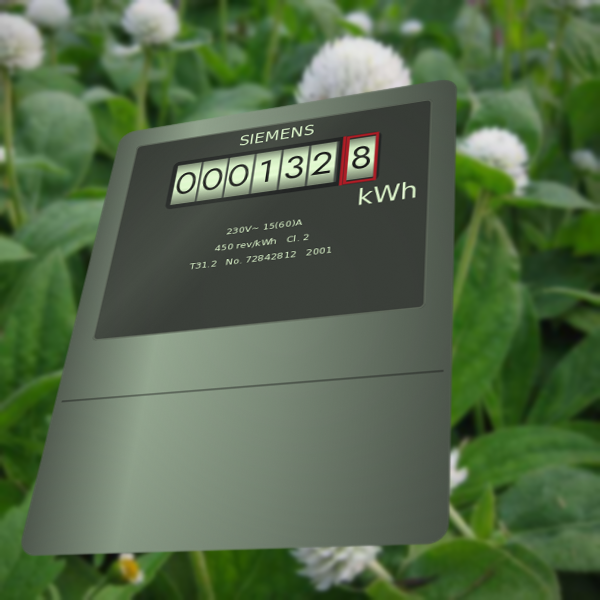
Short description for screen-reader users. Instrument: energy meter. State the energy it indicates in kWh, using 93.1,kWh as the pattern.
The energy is 132.8,kWh
